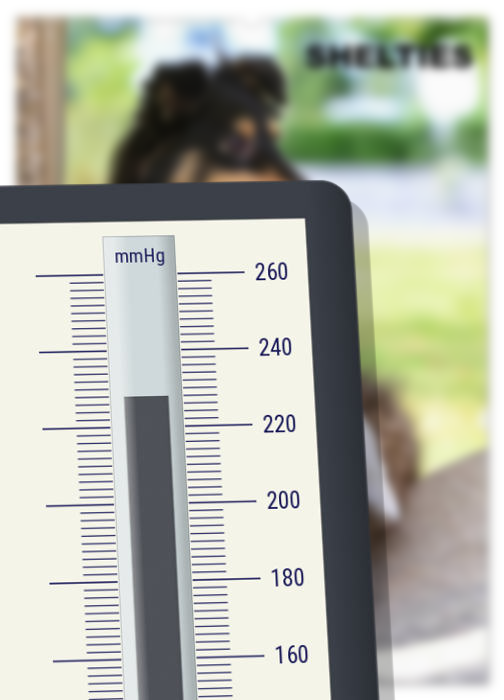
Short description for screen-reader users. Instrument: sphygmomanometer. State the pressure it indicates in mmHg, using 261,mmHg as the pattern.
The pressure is 228,mmHg
